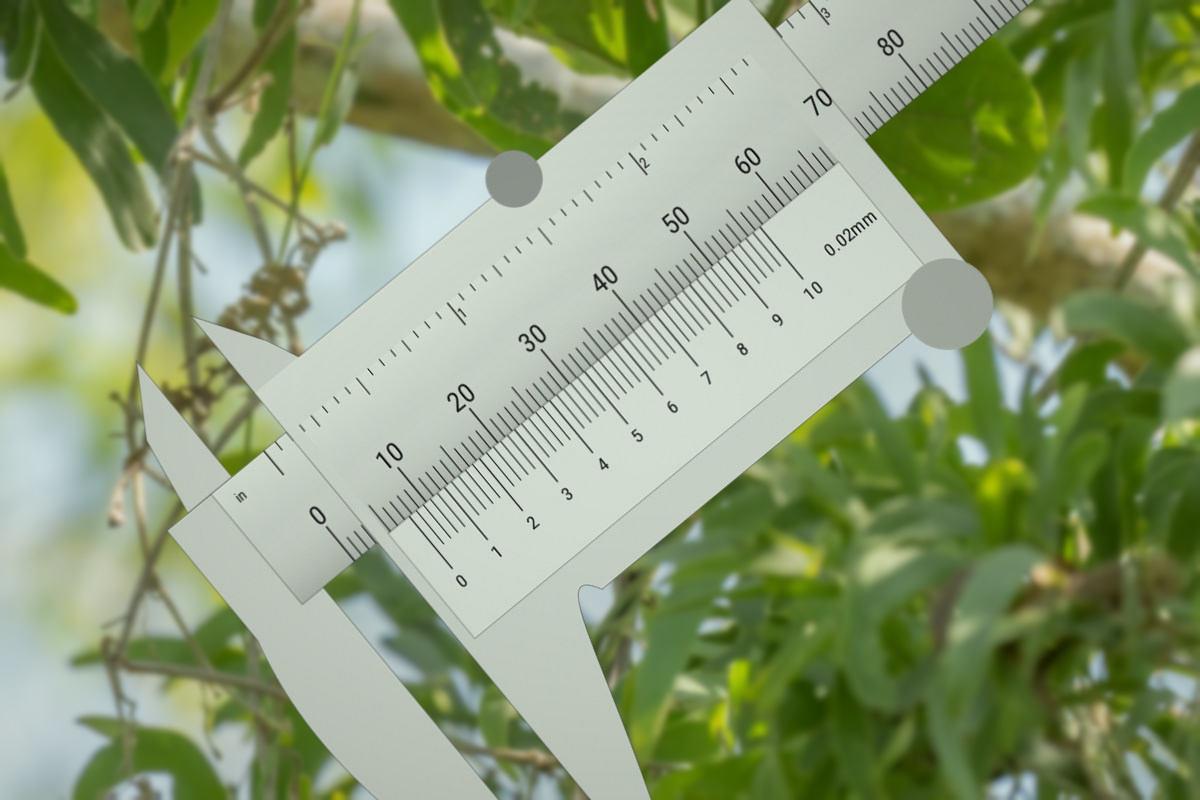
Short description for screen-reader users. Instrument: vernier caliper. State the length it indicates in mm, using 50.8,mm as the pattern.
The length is 7.6,mm
